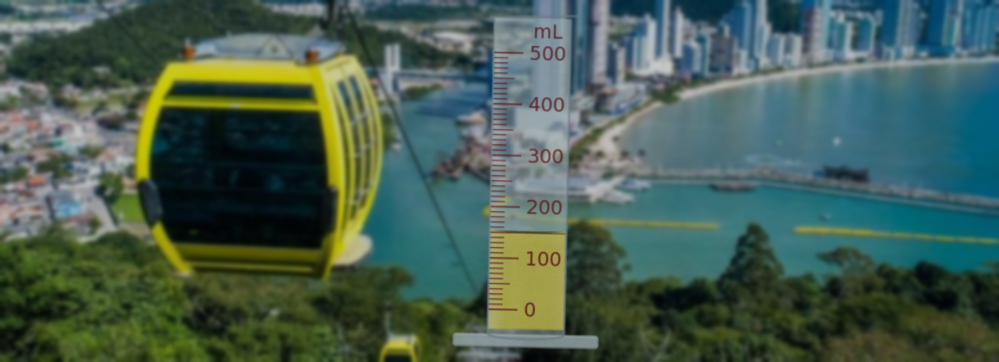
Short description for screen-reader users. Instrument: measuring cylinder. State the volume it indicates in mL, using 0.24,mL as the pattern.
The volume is 150,mL
